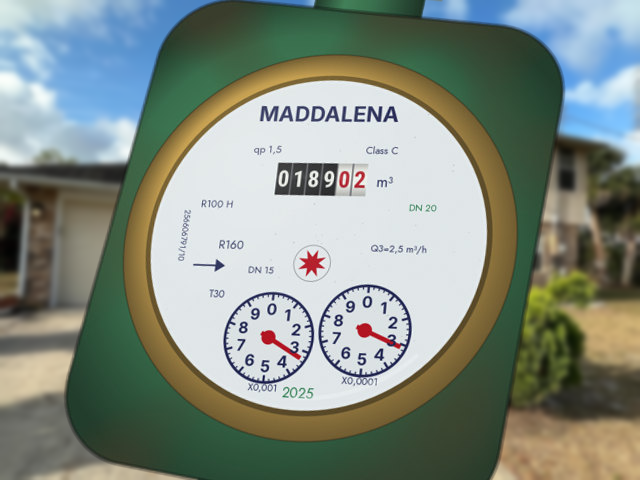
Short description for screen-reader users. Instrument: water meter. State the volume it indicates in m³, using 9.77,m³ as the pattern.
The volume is 189.0233,m³
